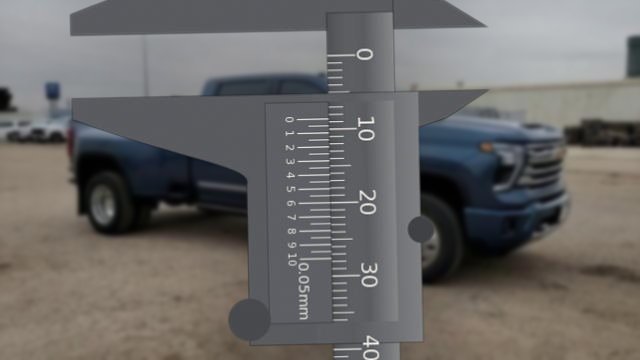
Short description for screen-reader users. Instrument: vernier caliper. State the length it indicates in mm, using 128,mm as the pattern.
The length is 8.6,mm
